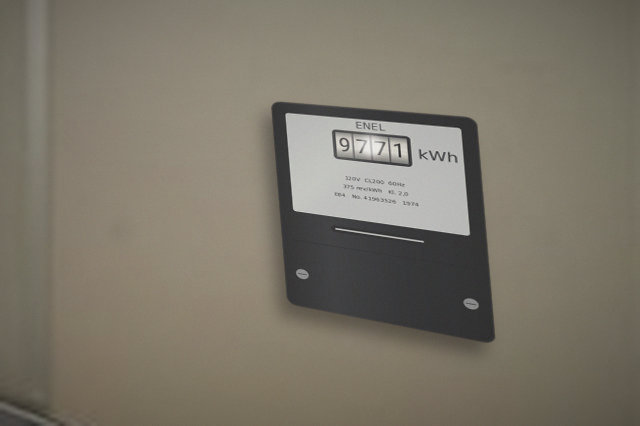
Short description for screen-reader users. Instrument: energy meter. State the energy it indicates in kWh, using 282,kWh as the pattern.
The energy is 9771,kWh
